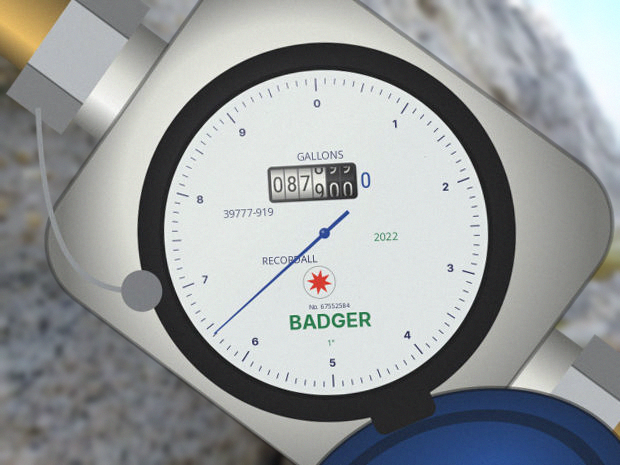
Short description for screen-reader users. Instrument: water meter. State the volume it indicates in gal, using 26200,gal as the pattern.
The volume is 878996.4,gal
